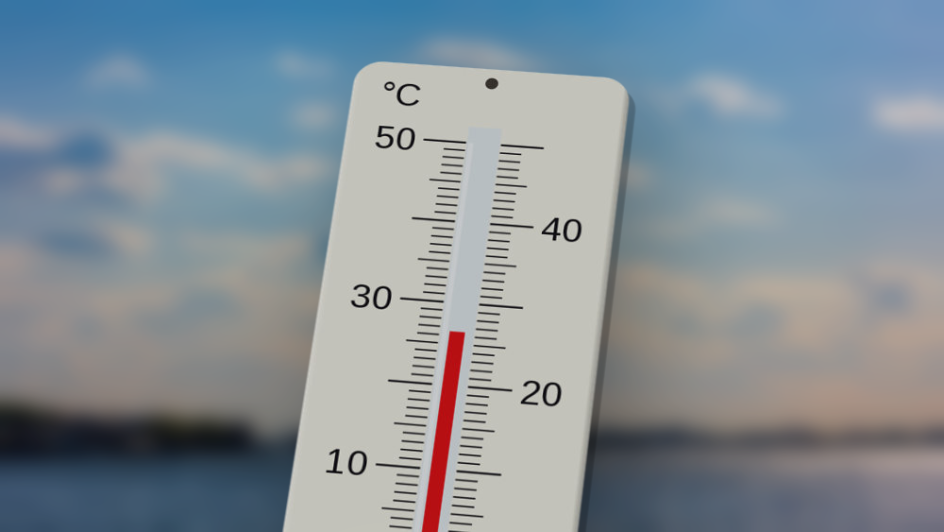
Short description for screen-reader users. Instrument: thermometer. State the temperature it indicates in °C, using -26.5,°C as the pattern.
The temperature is 26.5,°C
